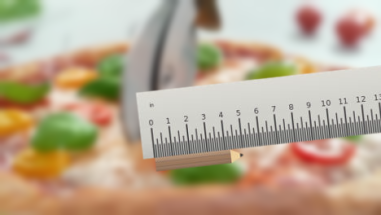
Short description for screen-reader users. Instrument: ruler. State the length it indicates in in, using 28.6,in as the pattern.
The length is 5,in
